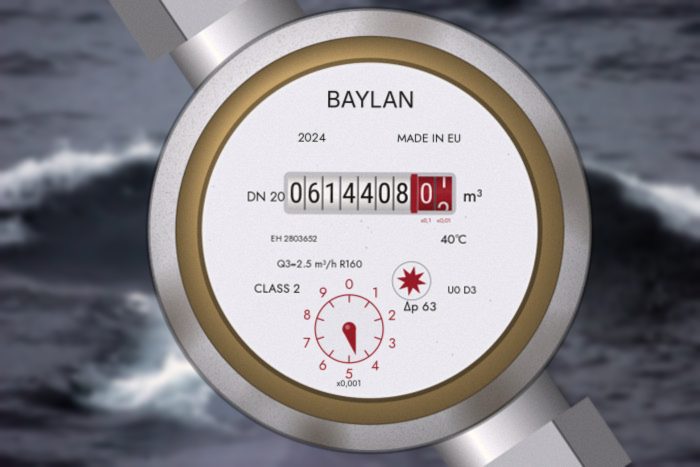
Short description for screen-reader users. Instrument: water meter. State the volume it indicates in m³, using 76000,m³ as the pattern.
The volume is 614408.014,m³
